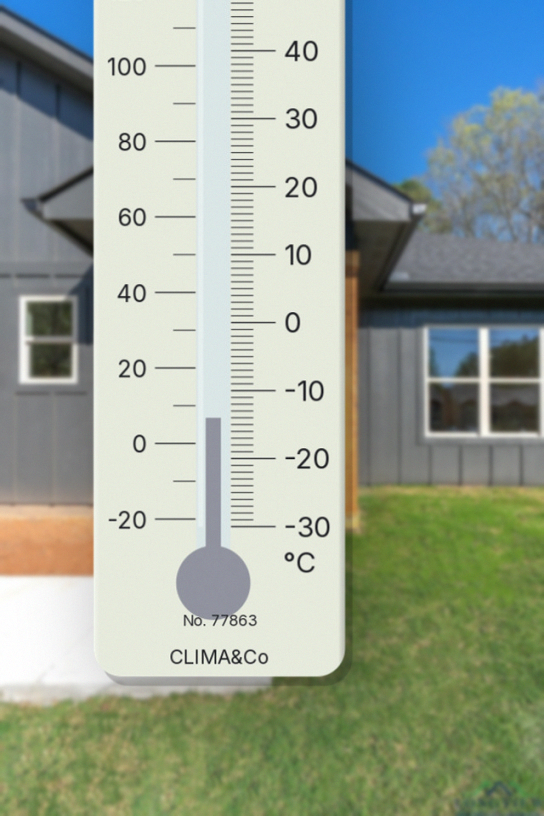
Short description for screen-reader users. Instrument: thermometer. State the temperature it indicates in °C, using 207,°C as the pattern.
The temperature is -14,°C
